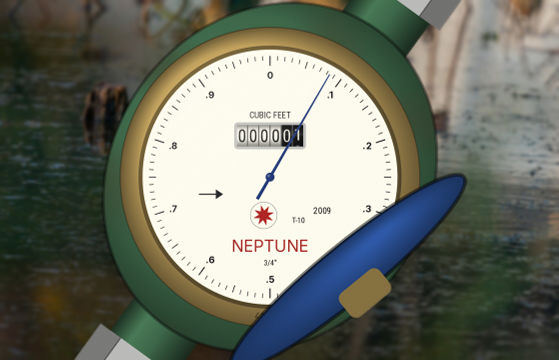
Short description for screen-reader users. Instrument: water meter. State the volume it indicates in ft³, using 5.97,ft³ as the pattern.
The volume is 1.08,ft³
